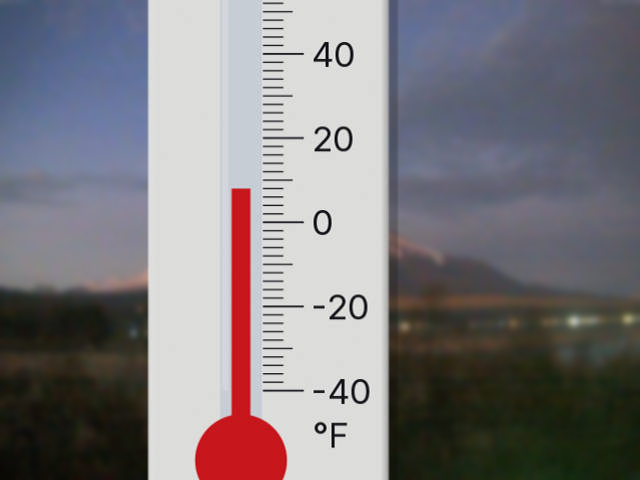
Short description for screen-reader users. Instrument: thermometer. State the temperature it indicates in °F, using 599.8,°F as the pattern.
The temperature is 8,°F
